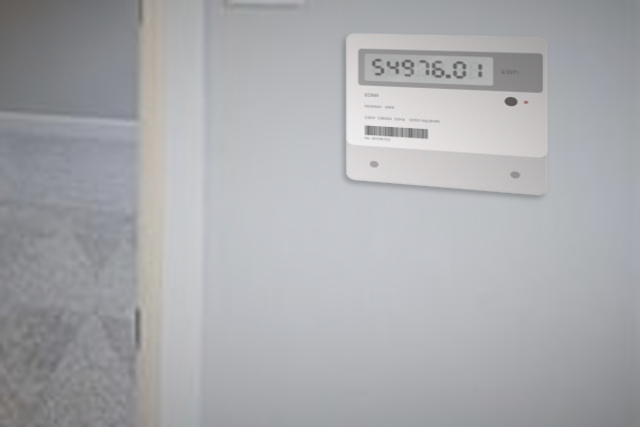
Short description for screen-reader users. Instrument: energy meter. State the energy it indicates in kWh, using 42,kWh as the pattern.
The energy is 54976.01,kWh
